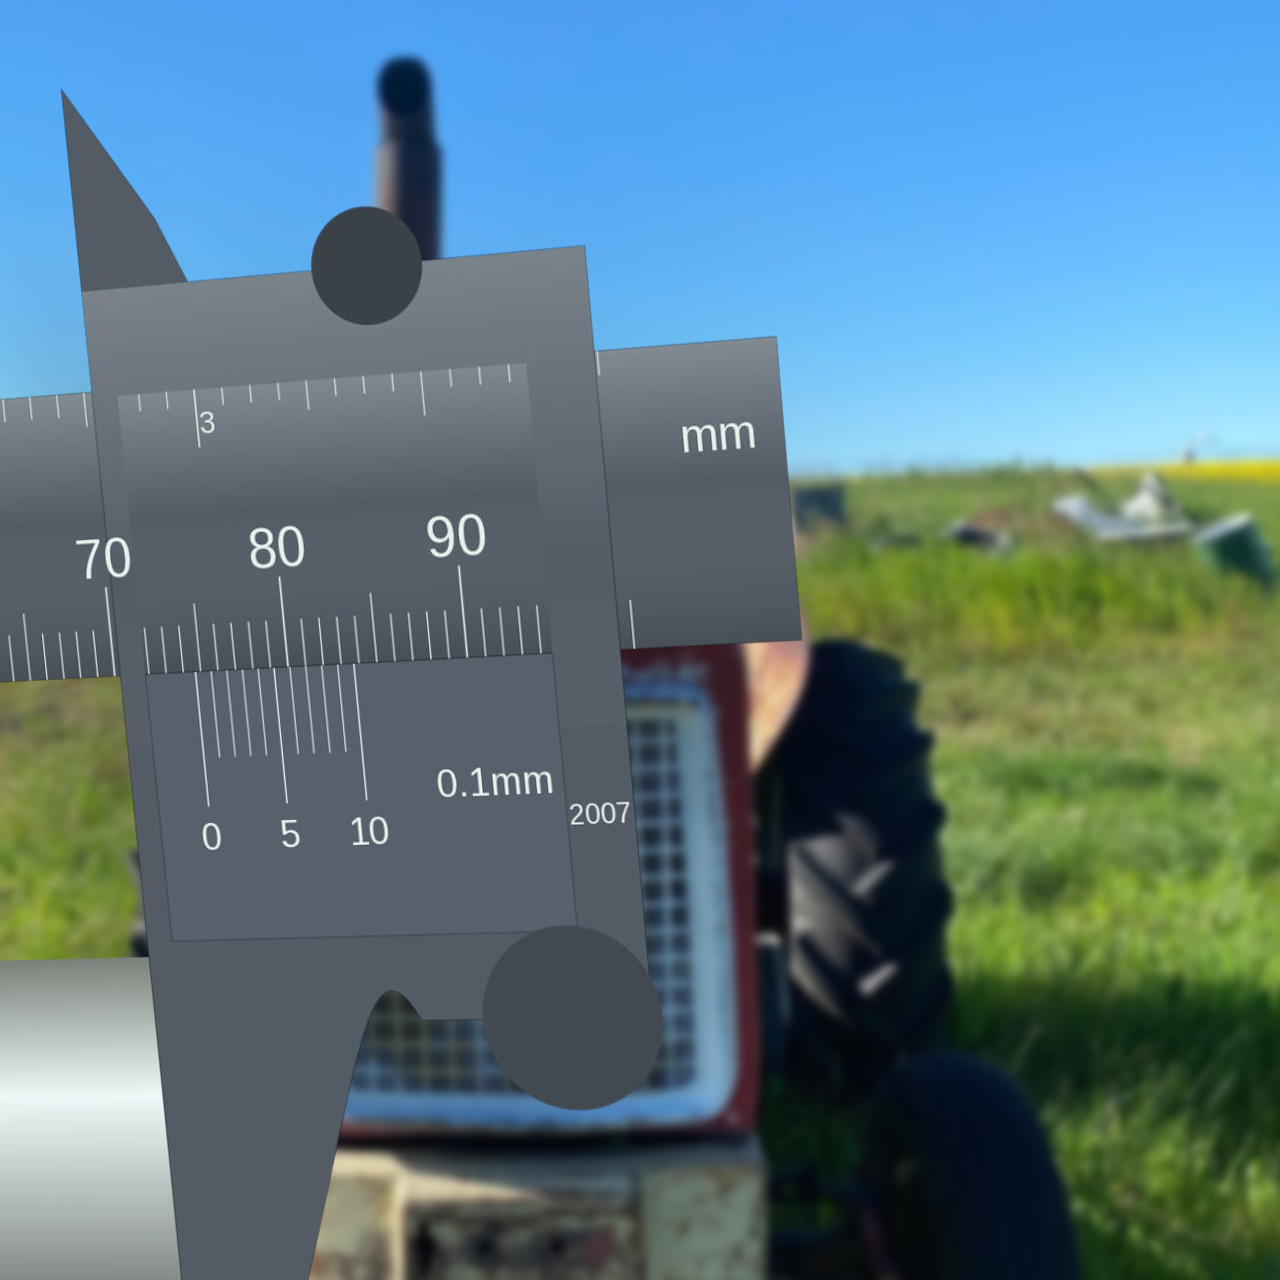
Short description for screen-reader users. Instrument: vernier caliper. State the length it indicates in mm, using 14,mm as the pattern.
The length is 74.7,mm
